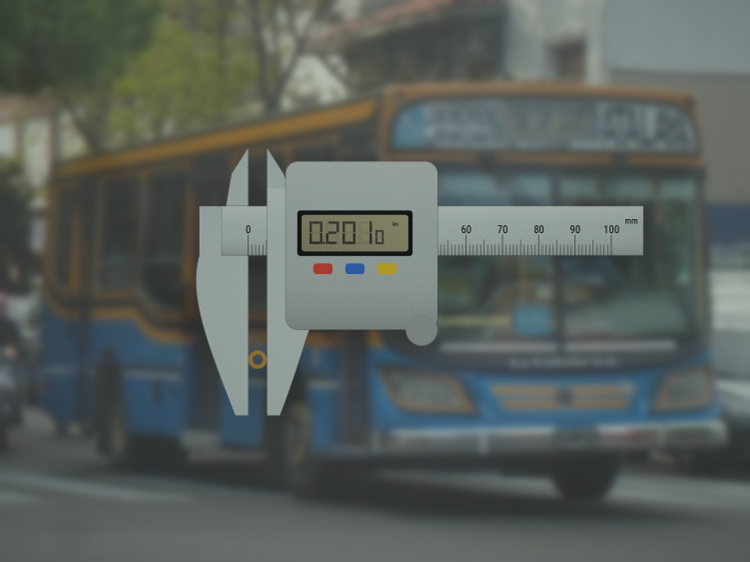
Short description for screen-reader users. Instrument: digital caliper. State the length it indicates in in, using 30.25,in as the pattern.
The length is 0.2010,in
